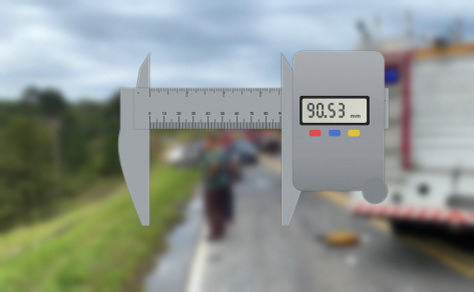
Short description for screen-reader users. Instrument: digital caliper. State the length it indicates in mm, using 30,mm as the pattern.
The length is 90.53,mm
